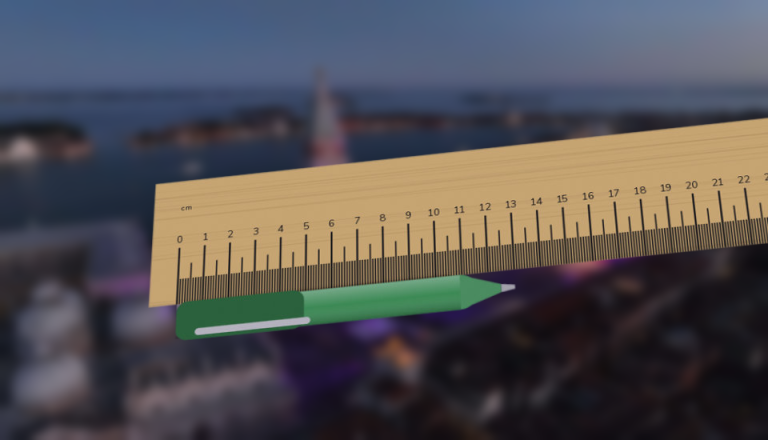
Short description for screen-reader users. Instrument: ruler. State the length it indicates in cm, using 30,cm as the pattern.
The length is 13,cm
